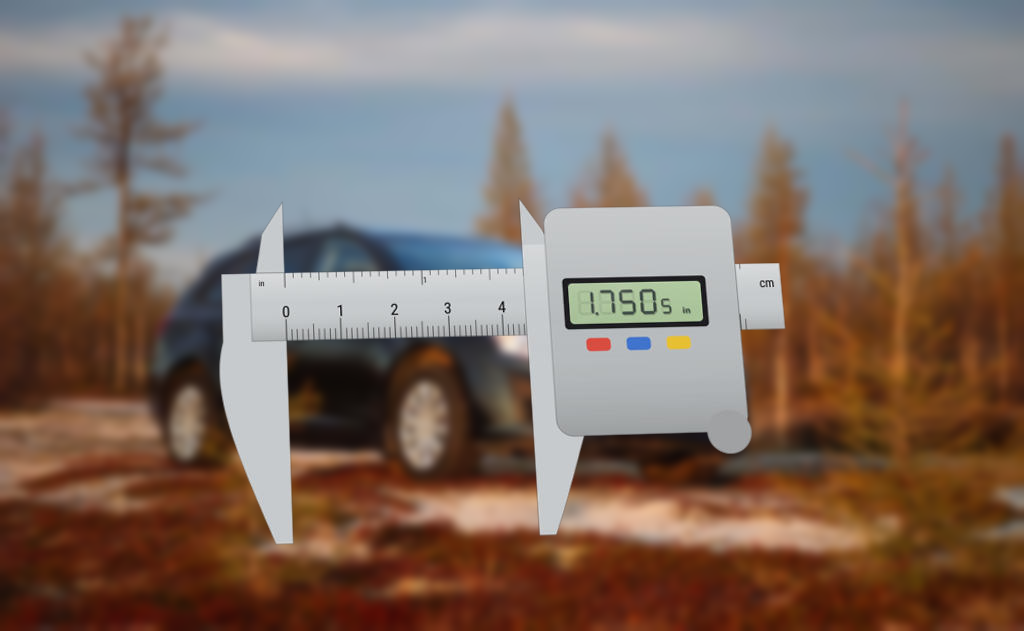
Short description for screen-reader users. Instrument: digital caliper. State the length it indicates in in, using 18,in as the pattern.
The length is 1.7505,in
